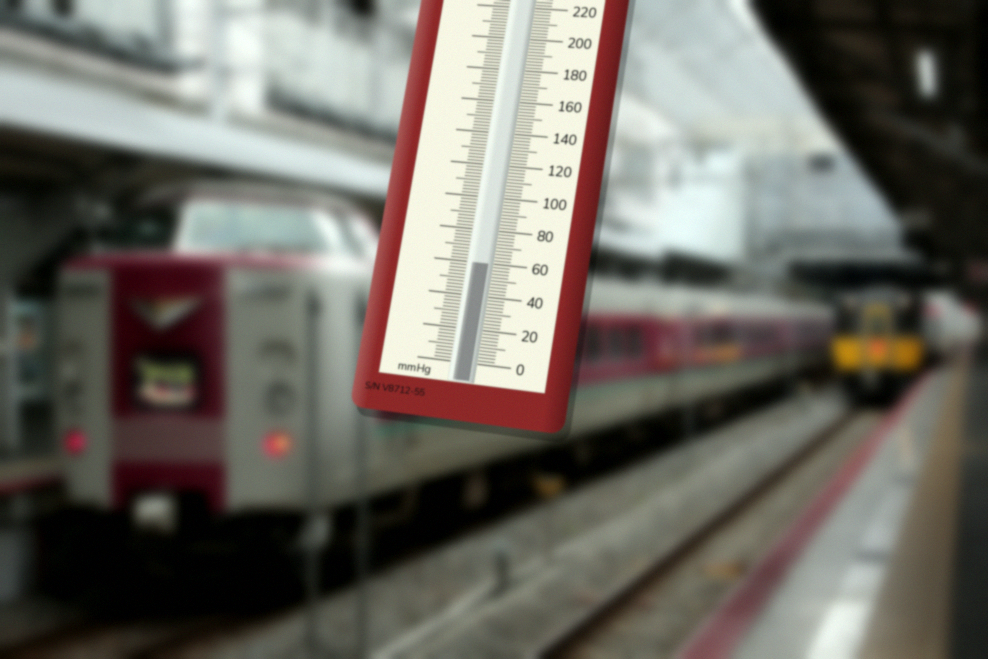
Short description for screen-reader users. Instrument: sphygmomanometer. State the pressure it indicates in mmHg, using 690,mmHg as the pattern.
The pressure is 60,mmHg
